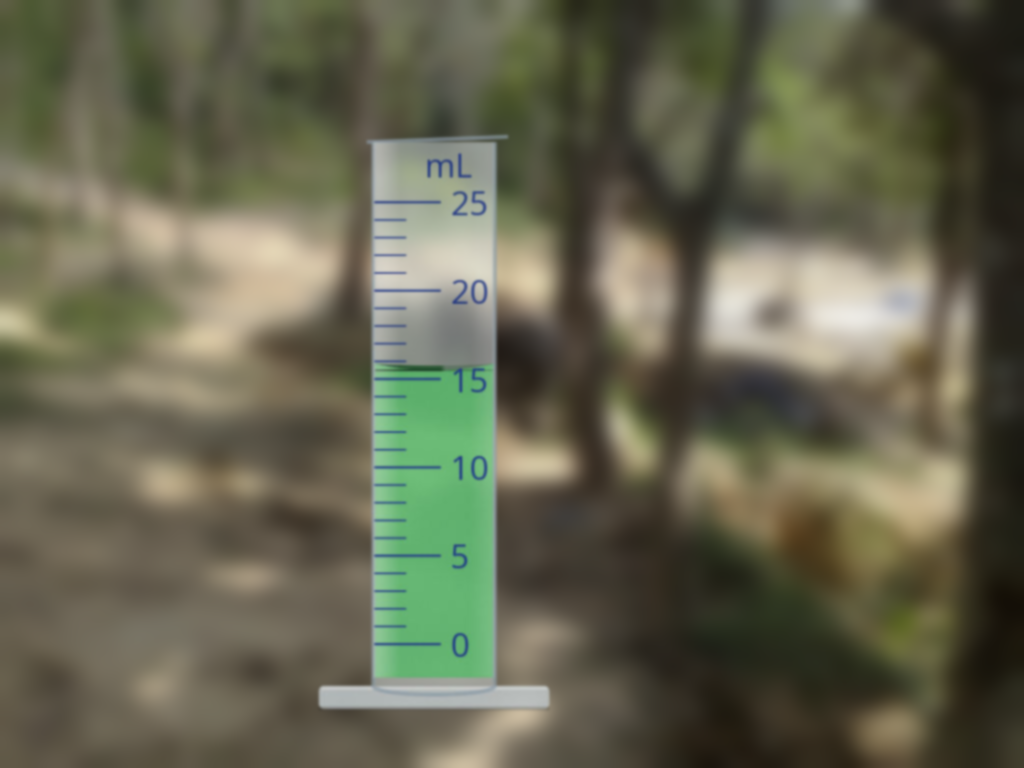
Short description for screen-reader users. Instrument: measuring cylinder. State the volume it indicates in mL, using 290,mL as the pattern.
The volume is 15.5,mL
